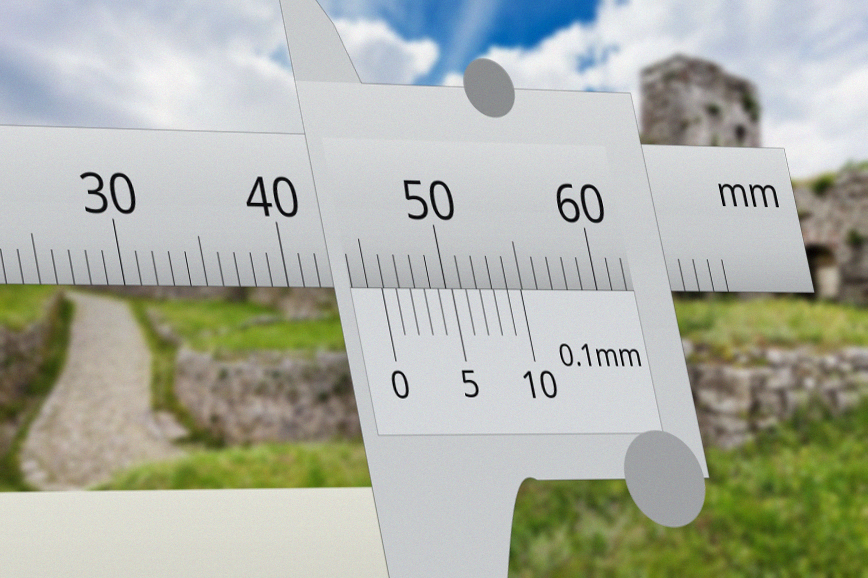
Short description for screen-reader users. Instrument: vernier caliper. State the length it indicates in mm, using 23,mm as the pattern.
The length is 45.9,mm
